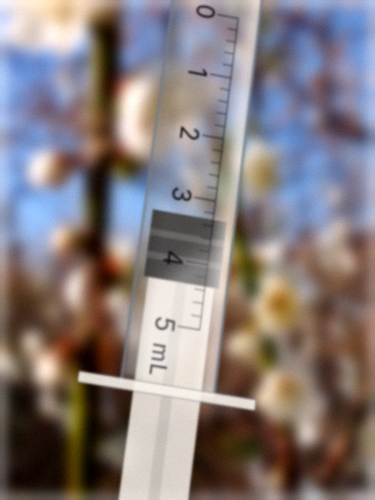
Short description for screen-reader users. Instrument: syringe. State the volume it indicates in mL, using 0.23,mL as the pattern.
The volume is 3.3,mL
